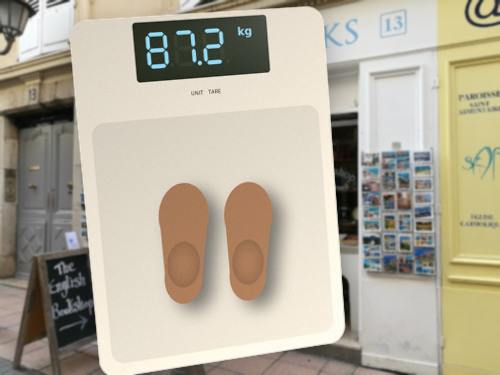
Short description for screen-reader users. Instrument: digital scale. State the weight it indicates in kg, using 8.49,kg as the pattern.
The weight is 87.2,kg
